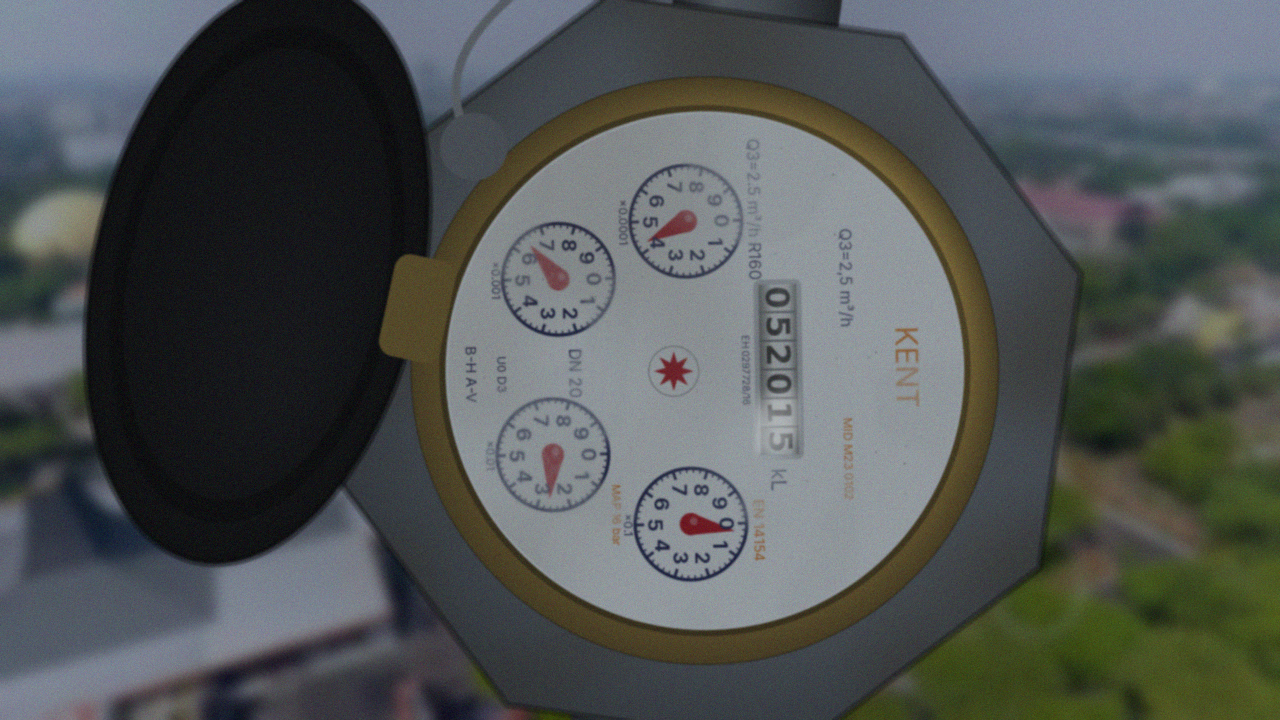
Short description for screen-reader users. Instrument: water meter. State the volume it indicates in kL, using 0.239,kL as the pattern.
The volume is 52015.0264,kL
